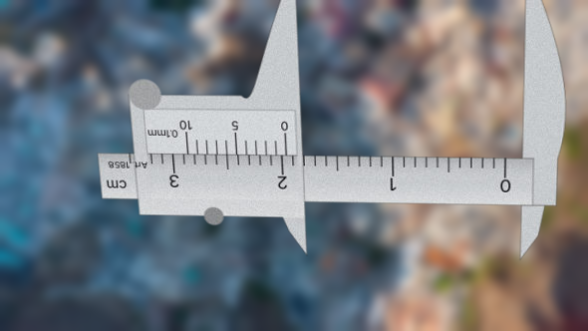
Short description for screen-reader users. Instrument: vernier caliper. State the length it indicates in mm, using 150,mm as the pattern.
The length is 19.6,mm
